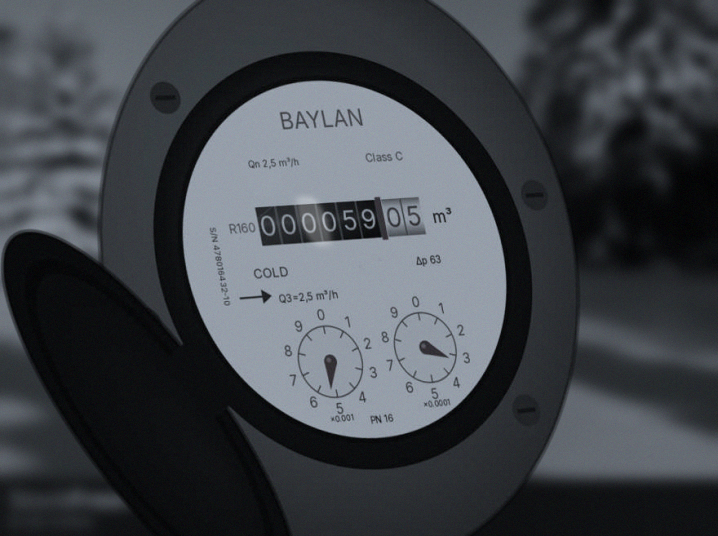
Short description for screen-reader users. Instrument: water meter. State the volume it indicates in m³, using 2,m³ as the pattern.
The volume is 59.0553,m³
